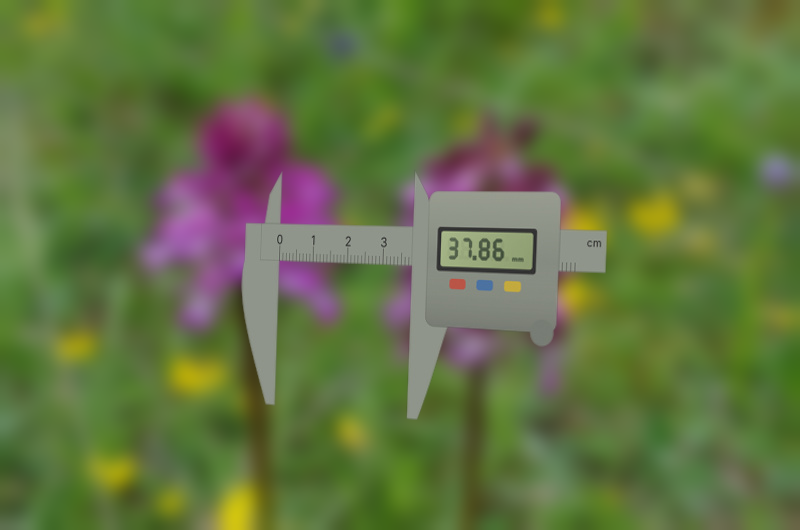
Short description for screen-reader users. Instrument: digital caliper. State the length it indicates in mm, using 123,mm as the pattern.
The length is 37.86,mm
